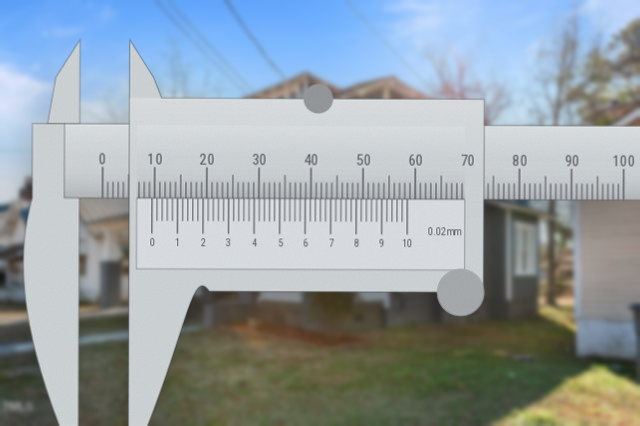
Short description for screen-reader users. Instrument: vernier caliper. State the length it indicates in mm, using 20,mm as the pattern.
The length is 9.5,mm
